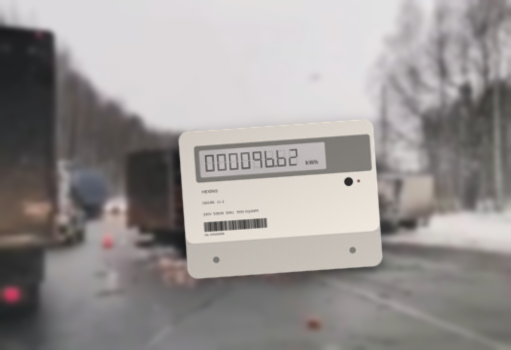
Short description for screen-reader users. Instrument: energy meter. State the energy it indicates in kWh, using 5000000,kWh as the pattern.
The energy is 96.62,kWh
